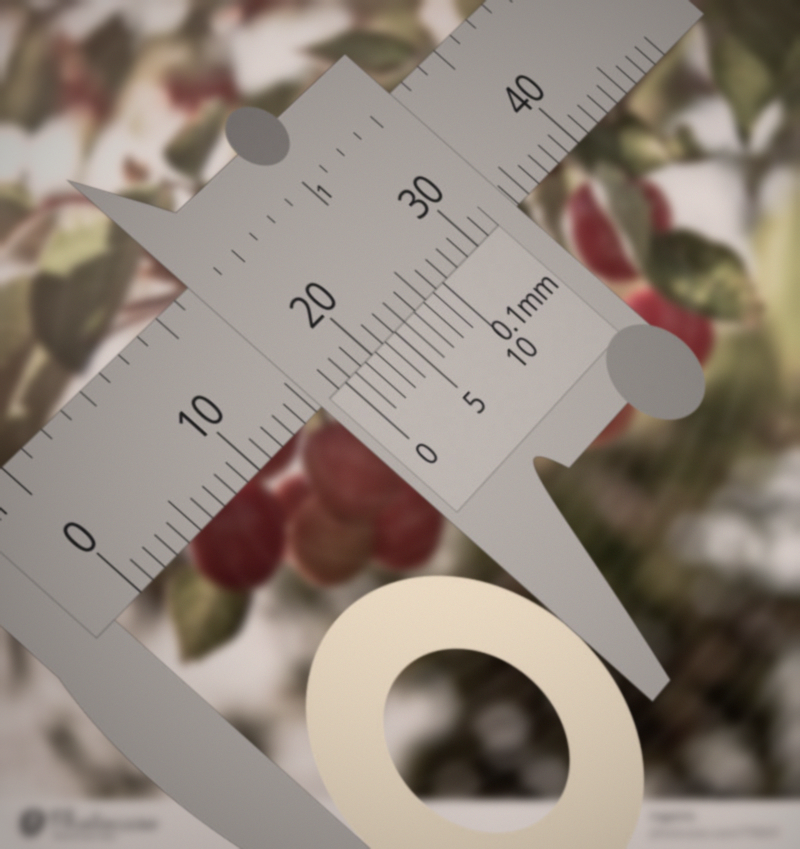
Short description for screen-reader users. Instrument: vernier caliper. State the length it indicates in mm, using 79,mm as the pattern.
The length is 17.6,mm
